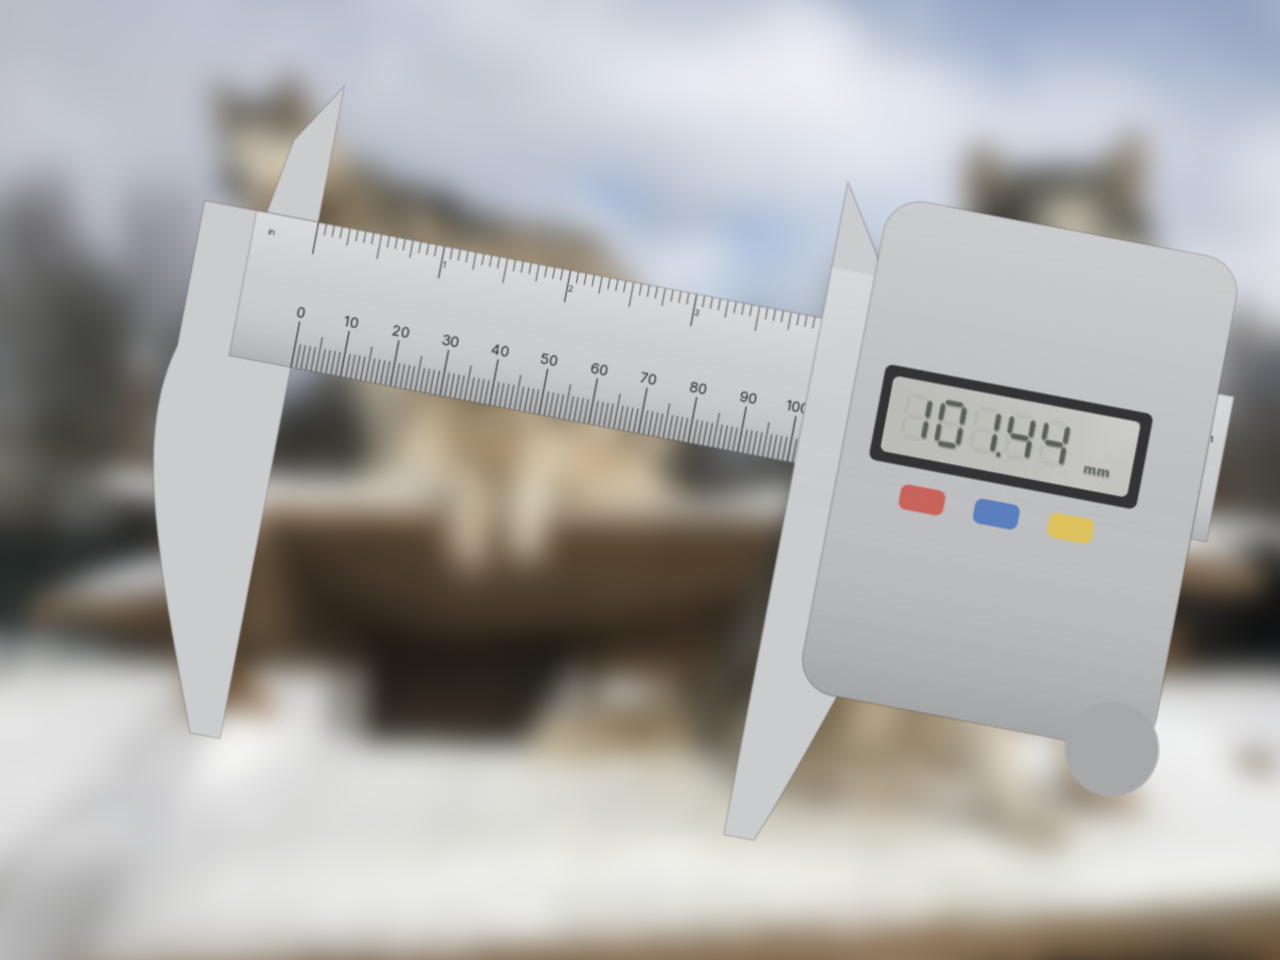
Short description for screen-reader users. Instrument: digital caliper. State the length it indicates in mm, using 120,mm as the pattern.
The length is 101.44,mm
